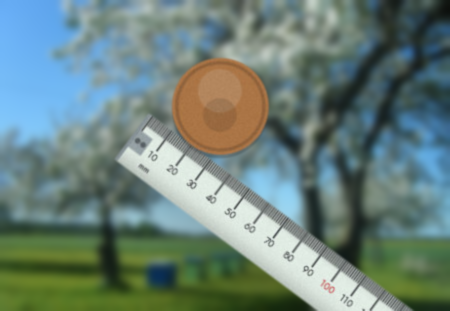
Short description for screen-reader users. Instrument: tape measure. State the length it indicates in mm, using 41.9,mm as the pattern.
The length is 40,mm
